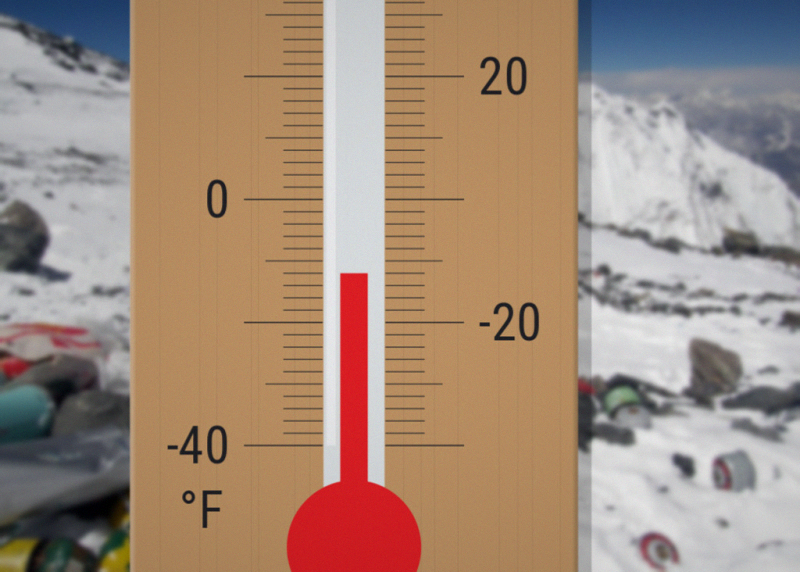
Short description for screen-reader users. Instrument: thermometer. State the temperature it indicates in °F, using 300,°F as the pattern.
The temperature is -12,°F
